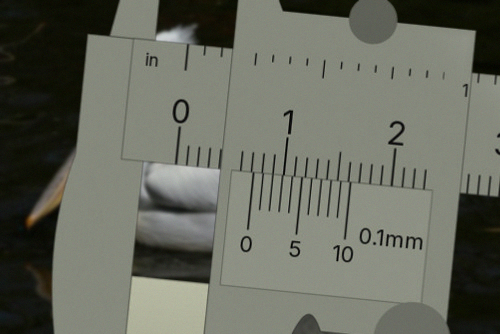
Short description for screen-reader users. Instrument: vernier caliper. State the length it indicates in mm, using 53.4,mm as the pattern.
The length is 7.2,mm
